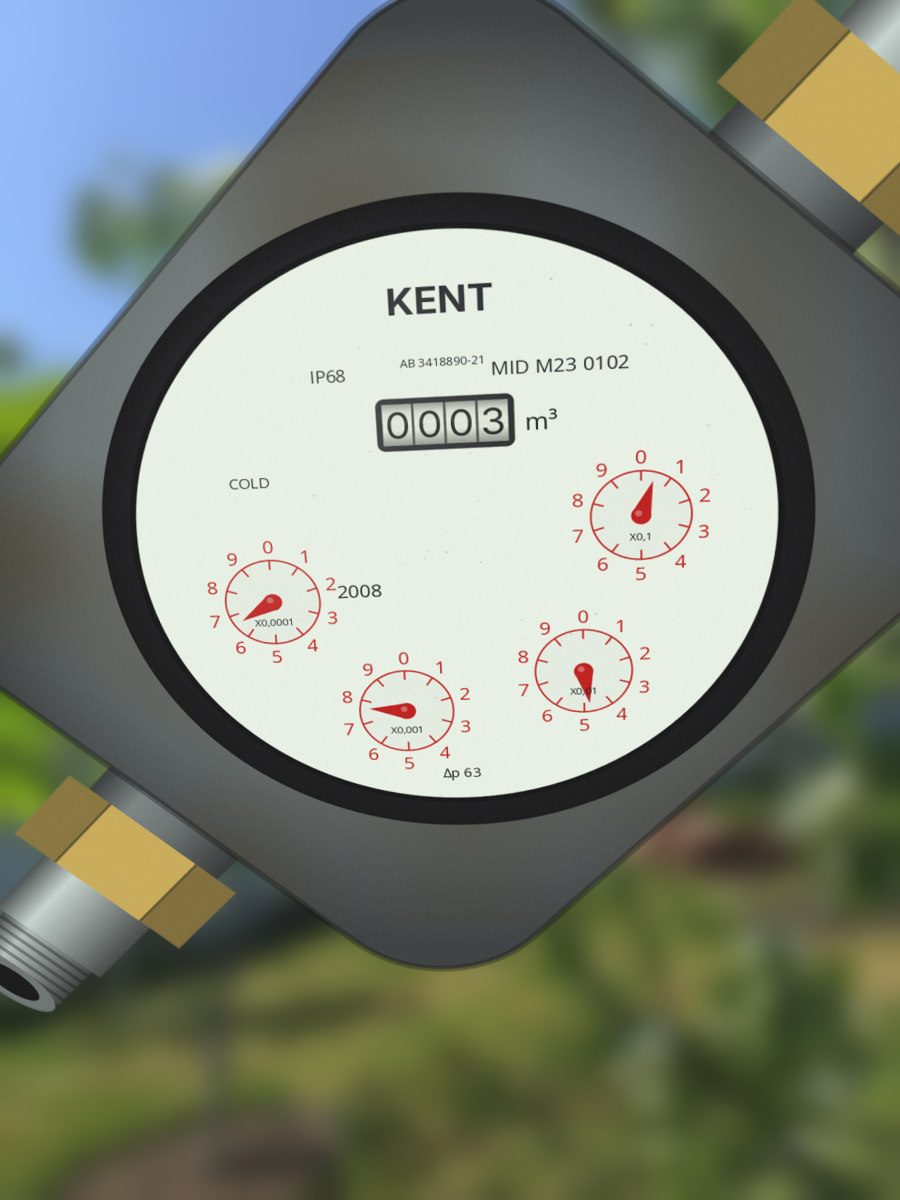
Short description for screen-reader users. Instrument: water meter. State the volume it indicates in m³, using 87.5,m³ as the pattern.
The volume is 3.0476,m³
